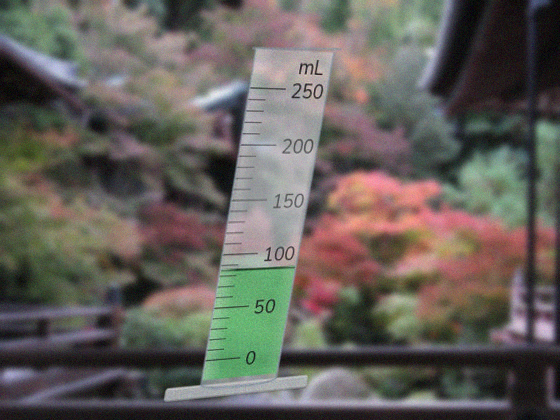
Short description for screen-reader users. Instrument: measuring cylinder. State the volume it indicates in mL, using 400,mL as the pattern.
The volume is 85,mL
